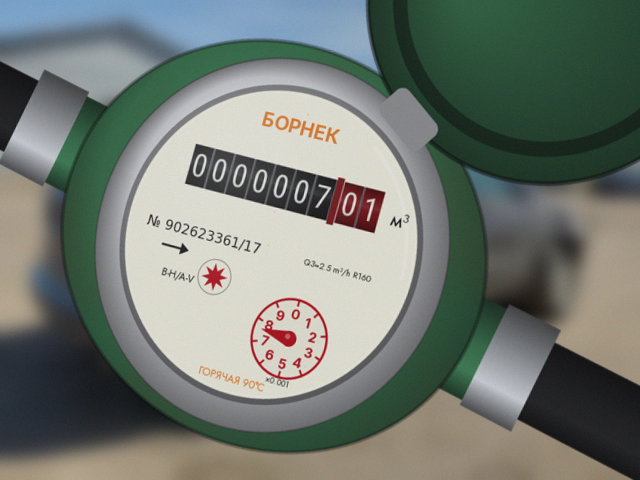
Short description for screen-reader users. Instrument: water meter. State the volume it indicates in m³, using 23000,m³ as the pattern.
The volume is 7.017,m³
